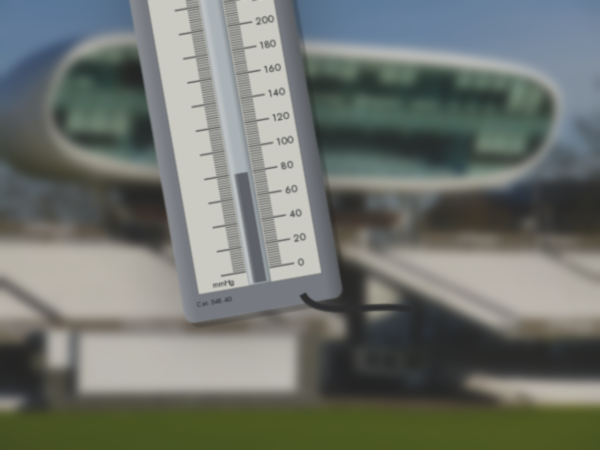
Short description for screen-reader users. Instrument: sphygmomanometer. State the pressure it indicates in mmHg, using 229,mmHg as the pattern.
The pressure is 80,mmHg
